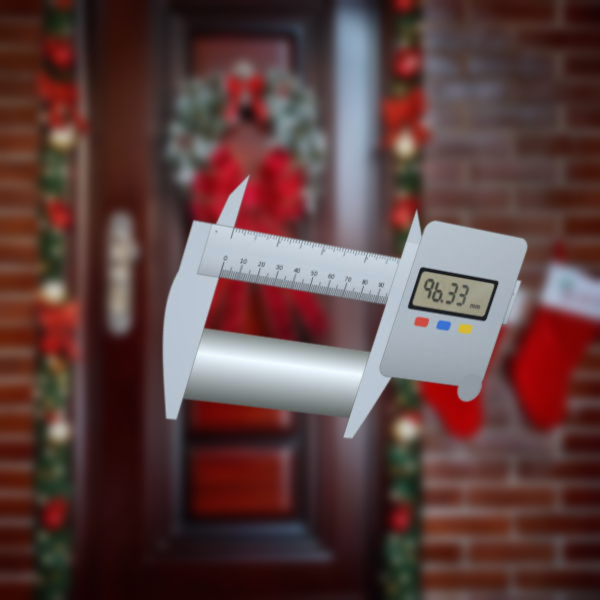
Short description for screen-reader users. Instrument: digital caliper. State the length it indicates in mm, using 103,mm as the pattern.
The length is 96.33,mm
